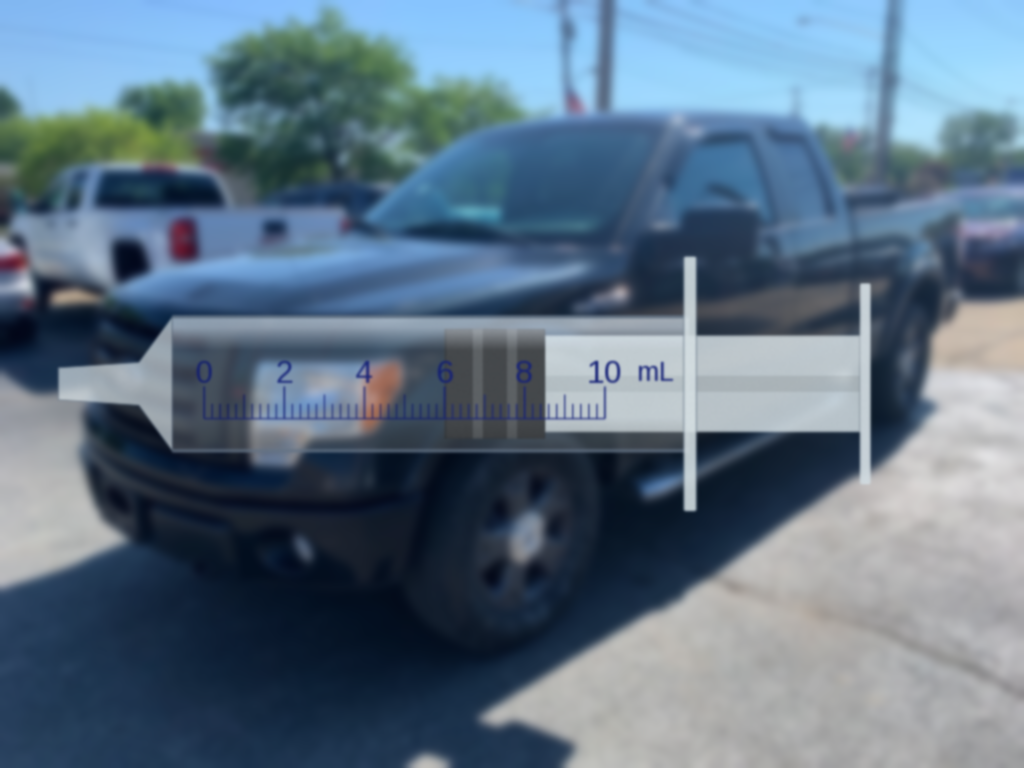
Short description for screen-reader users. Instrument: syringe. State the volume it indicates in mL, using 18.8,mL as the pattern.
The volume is 6,mL
